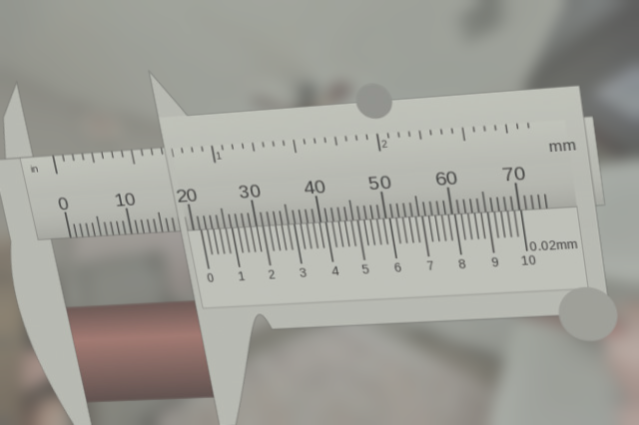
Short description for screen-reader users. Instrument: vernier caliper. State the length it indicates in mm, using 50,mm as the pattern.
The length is 21.2,mm
